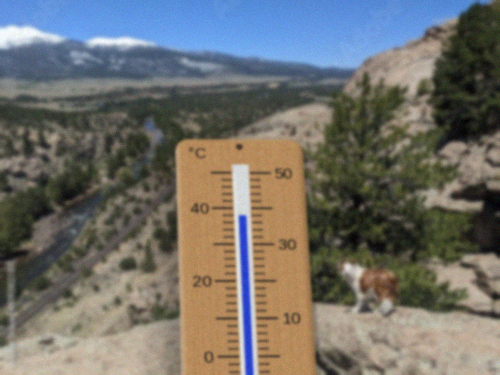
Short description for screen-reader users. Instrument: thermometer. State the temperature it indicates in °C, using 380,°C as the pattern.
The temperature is 38,°C
